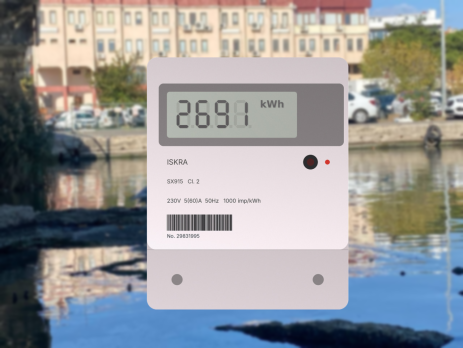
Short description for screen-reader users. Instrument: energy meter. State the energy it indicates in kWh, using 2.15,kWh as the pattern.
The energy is 2691,kWh
